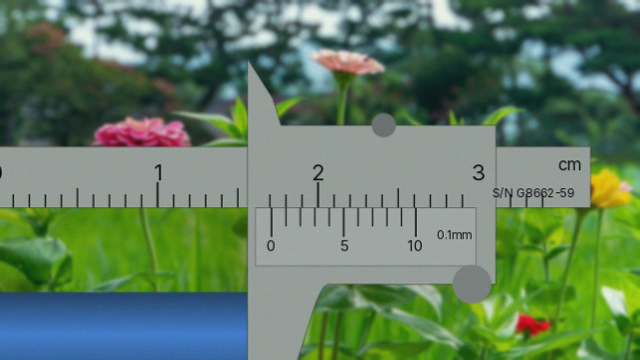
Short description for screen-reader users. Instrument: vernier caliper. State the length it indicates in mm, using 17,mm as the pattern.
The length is 17.1,mm
